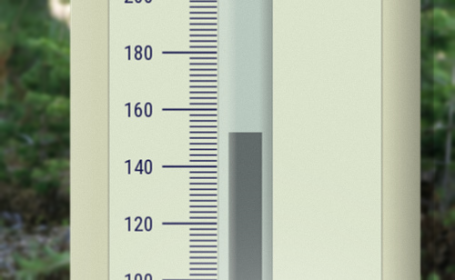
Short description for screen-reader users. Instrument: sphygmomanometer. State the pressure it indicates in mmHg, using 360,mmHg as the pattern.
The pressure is 152,mmHg
